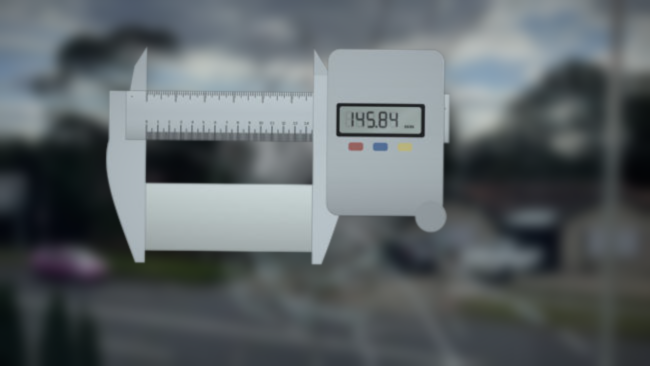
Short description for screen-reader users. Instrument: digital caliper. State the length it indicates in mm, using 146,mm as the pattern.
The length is 145.84,mm
